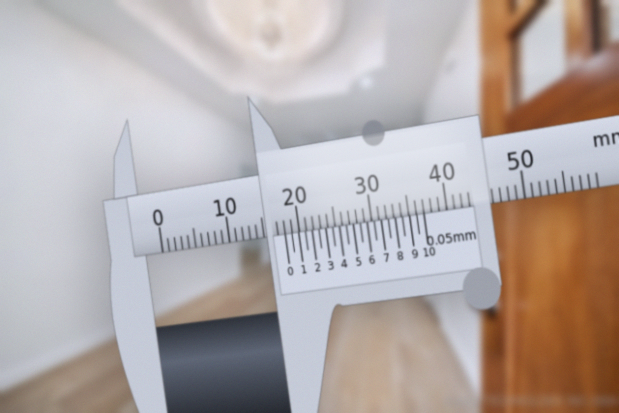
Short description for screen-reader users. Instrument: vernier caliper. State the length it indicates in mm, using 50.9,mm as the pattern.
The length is 18.0,mm
